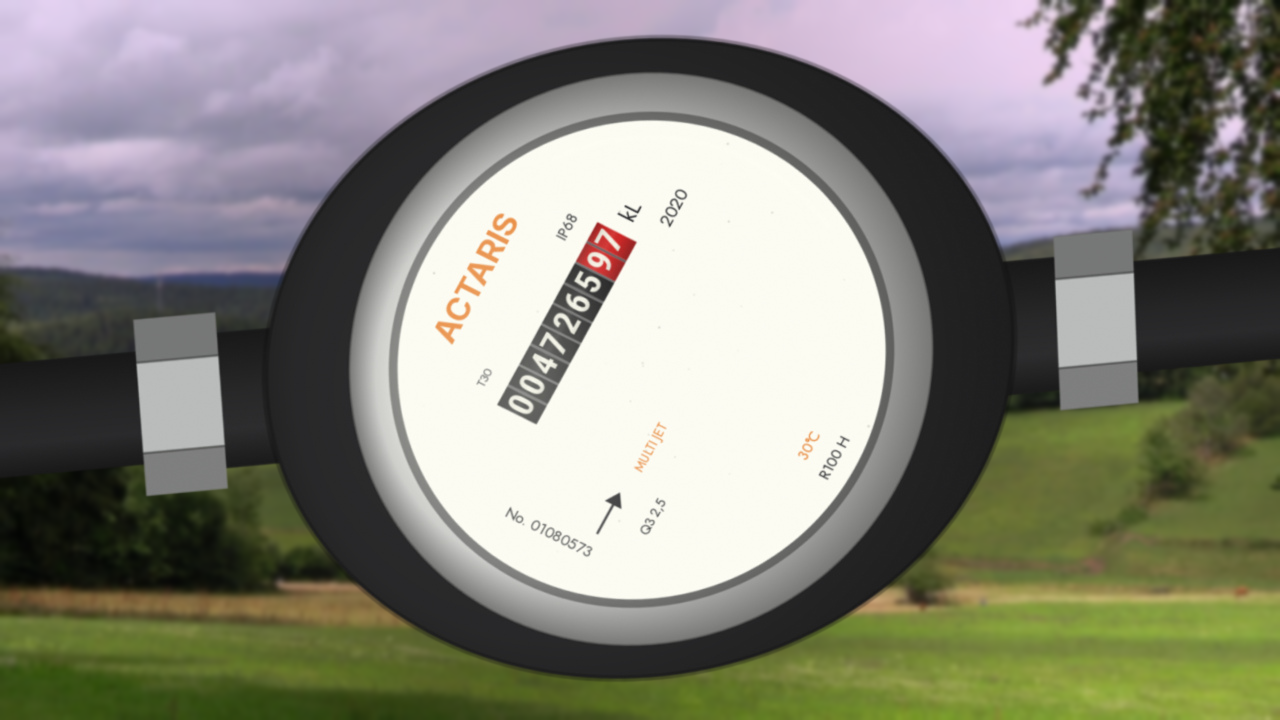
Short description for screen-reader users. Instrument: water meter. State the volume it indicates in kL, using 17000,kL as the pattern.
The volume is 47265.97,kL
